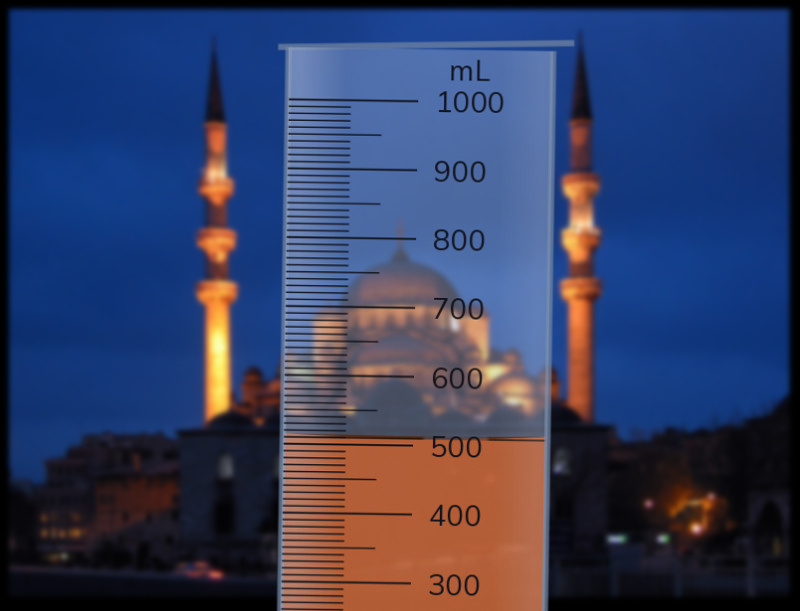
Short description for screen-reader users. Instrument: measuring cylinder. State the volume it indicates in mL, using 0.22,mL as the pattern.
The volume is 510,mL
